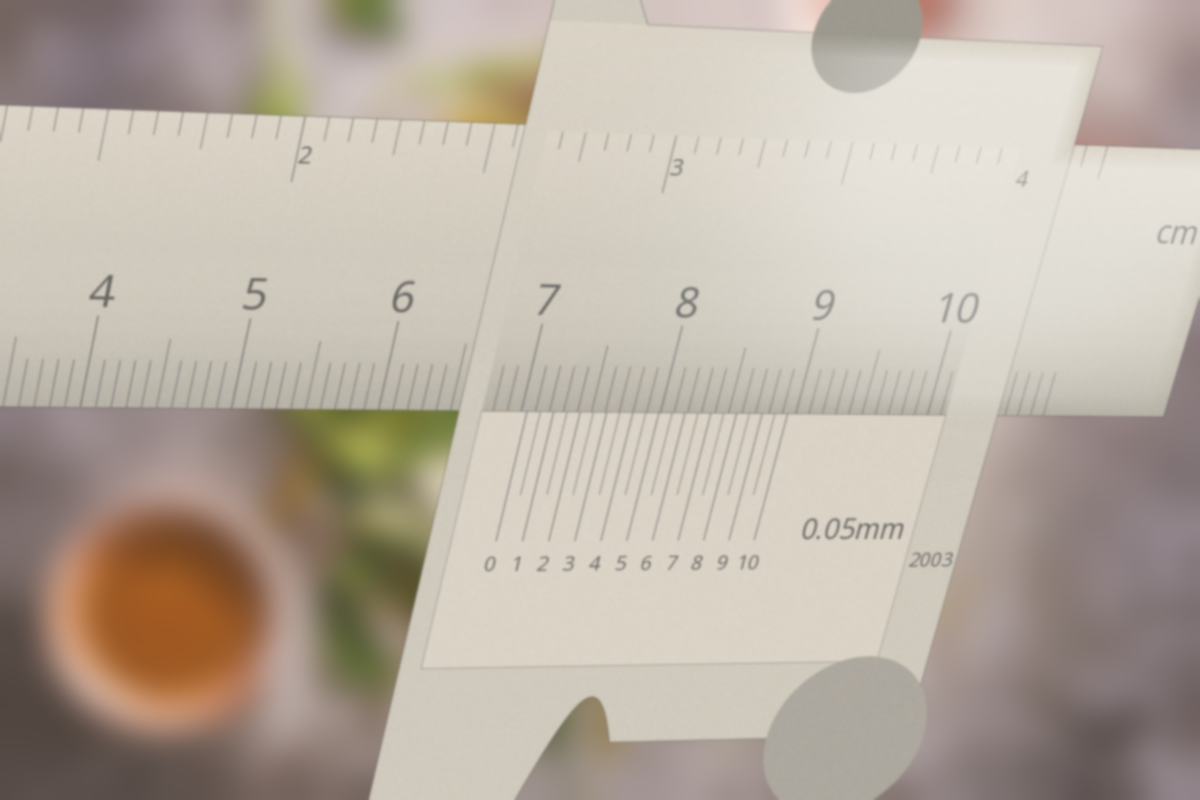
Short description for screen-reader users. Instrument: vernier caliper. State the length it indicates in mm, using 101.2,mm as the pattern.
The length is 70.4,mm
